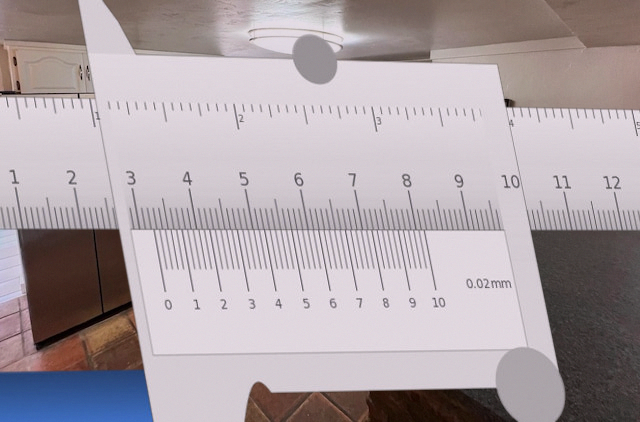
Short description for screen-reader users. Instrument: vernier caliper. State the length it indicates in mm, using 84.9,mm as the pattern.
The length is 32.5,mm
